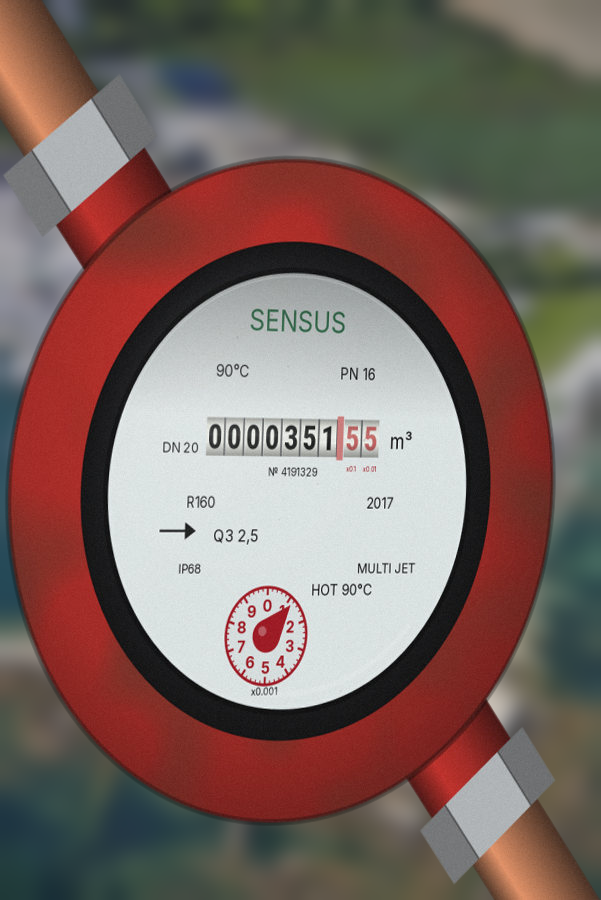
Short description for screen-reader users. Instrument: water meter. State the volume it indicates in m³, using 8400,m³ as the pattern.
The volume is 351.551,m³
